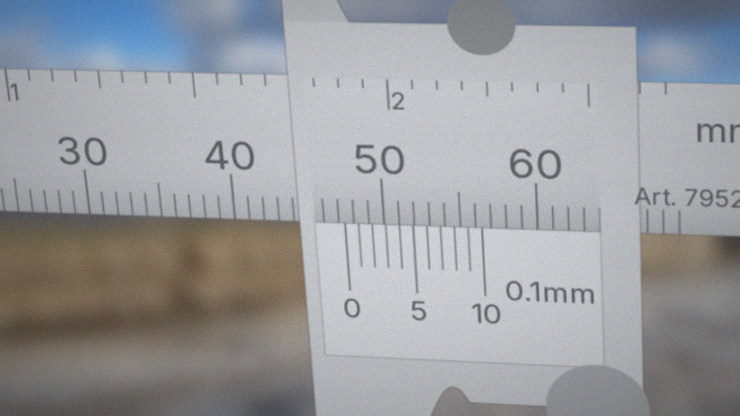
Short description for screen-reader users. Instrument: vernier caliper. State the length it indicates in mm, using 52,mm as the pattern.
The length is 47.4,mm
